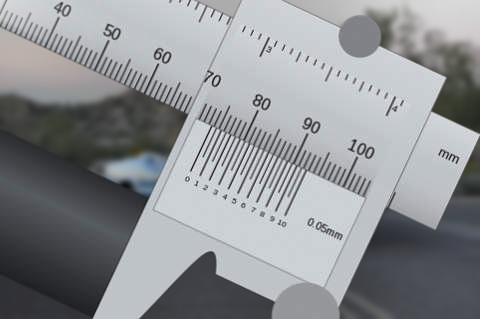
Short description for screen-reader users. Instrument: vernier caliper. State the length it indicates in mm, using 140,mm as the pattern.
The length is 73.6,mm
